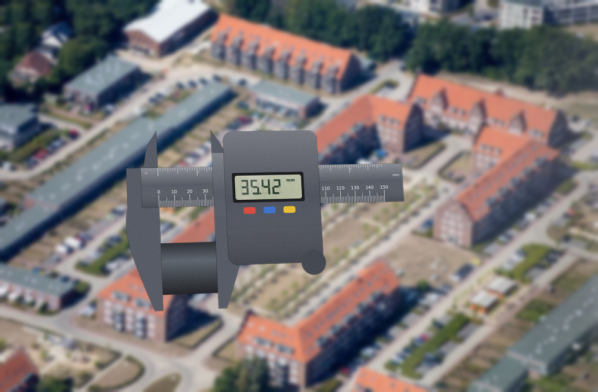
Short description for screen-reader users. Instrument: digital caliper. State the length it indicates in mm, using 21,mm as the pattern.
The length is 35.42,mm
